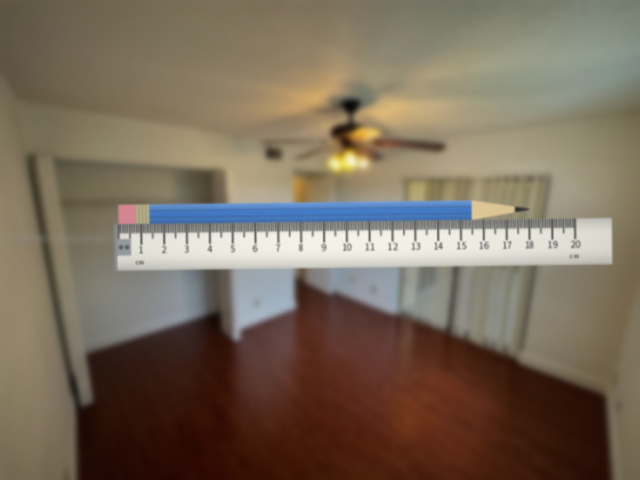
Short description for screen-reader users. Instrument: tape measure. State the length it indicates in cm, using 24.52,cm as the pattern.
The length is 18,cm
